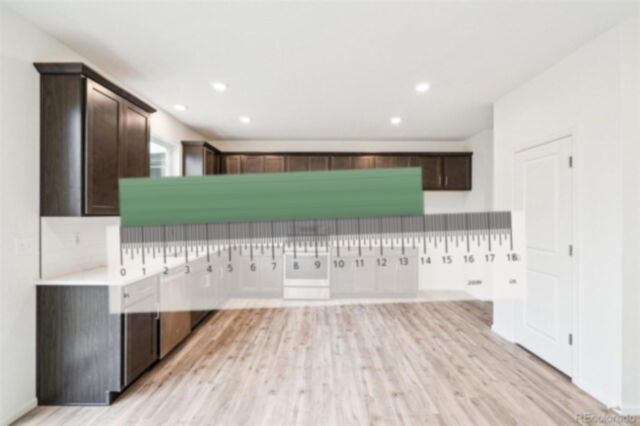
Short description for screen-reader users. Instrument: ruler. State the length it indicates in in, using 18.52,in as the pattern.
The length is 14,in
